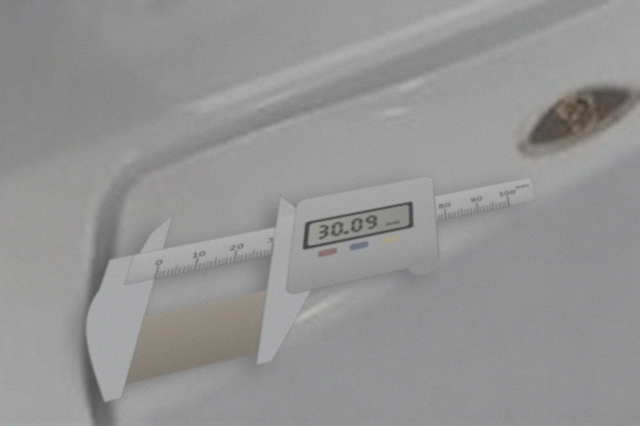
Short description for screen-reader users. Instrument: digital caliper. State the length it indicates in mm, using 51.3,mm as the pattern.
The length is 30.09,mm
